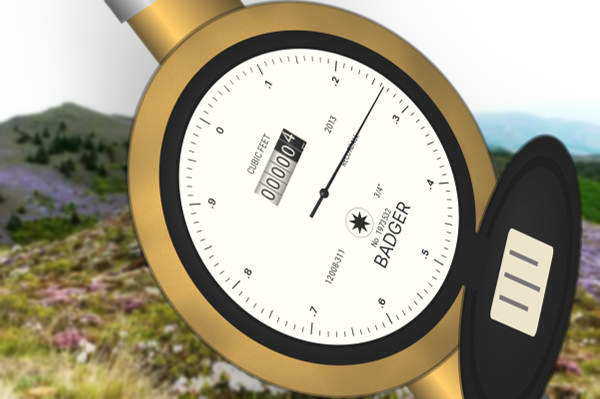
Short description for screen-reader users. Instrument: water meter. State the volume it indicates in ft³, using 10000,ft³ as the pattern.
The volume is 4.26,ft³
